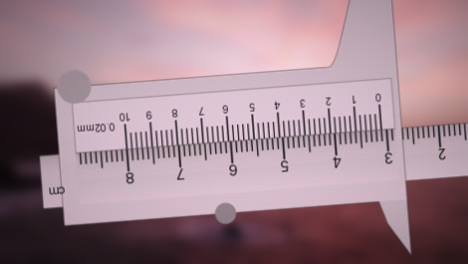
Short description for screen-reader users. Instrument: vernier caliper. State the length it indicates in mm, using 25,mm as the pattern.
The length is 31.0,mm
